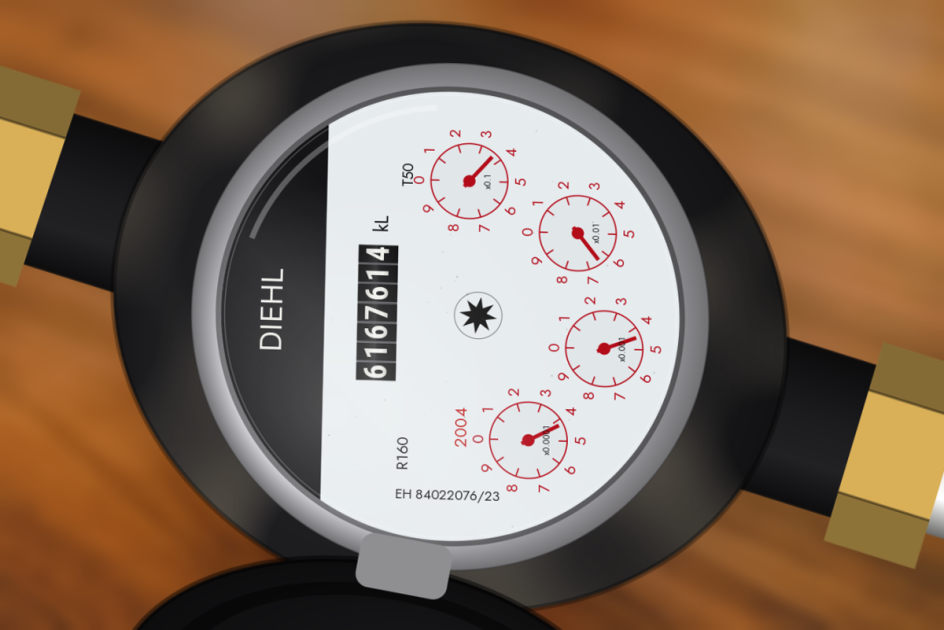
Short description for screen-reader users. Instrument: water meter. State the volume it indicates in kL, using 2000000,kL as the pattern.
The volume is 6167614.3644,kL
